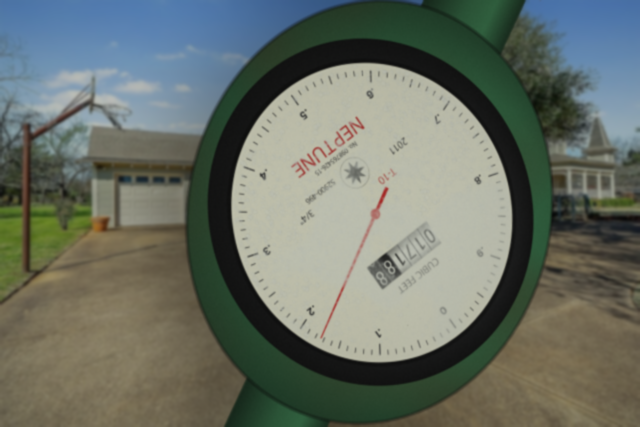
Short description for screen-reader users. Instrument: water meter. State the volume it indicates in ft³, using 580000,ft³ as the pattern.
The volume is 17188.17,ft³
